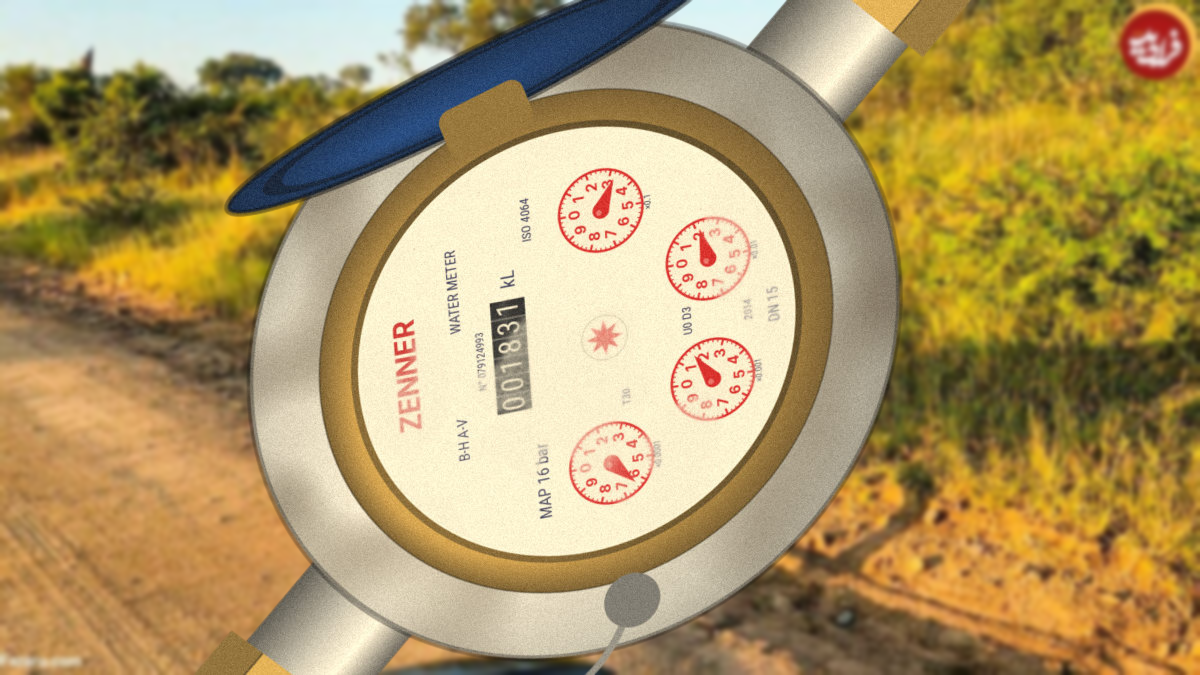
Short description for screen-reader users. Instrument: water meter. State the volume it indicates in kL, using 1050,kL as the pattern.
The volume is 1831.3216,kL
